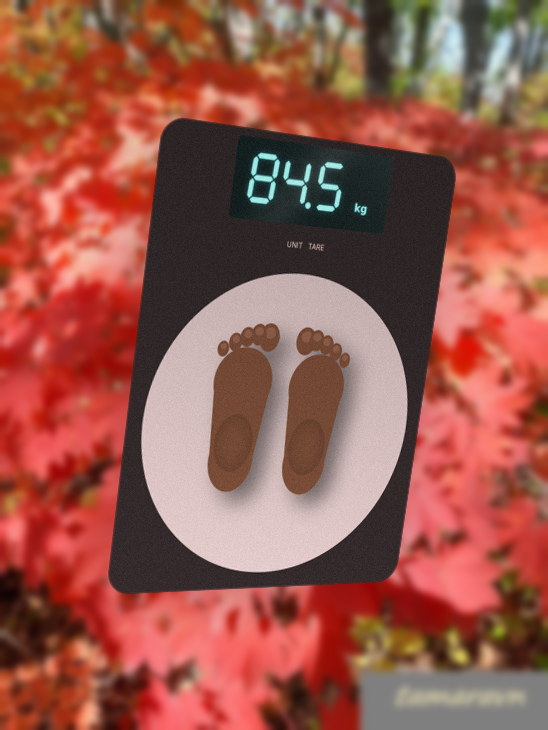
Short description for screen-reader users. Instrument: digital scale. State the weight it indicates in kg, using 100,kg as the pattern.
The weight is 84.5,kg
